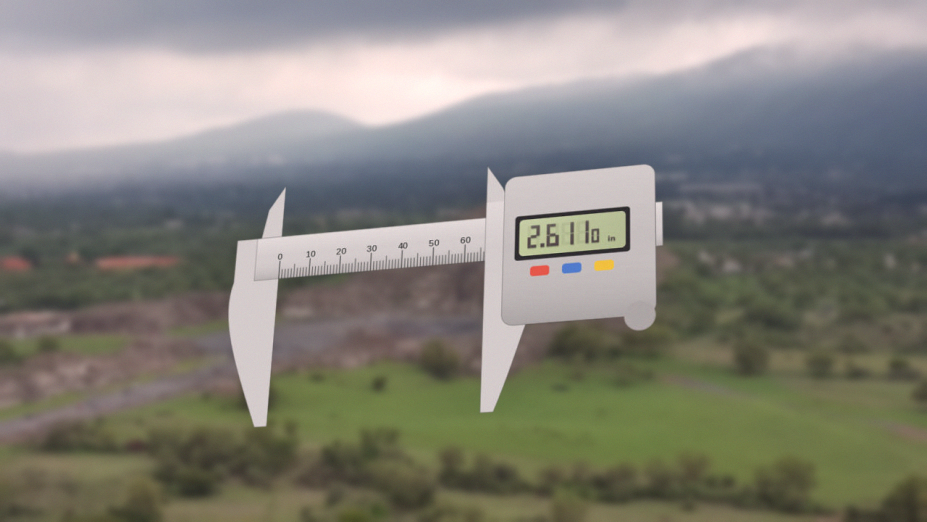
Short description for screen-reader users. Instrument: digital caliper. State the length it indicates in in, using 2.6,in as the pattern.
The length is 2.6110,in
